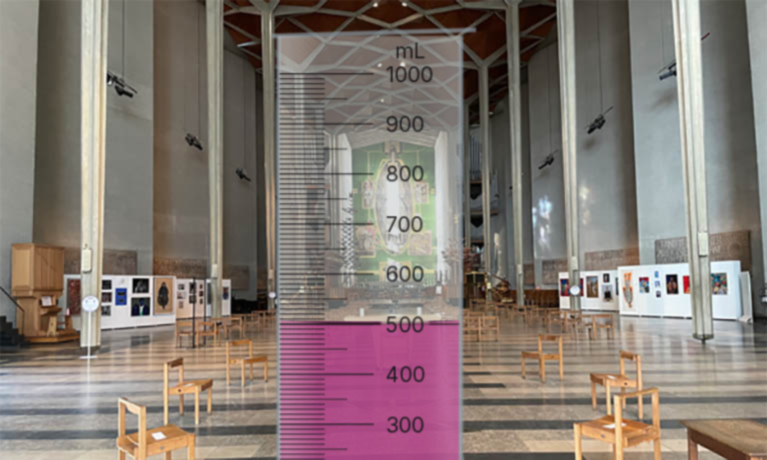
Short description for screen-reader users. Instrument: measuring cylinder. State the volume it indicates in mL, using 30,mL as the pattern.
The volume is 500,mL
